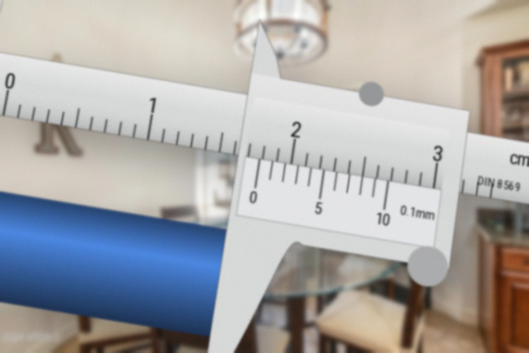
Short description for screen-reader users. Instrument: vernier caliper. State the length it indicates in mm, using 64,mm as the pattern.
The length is 17.8,mm
